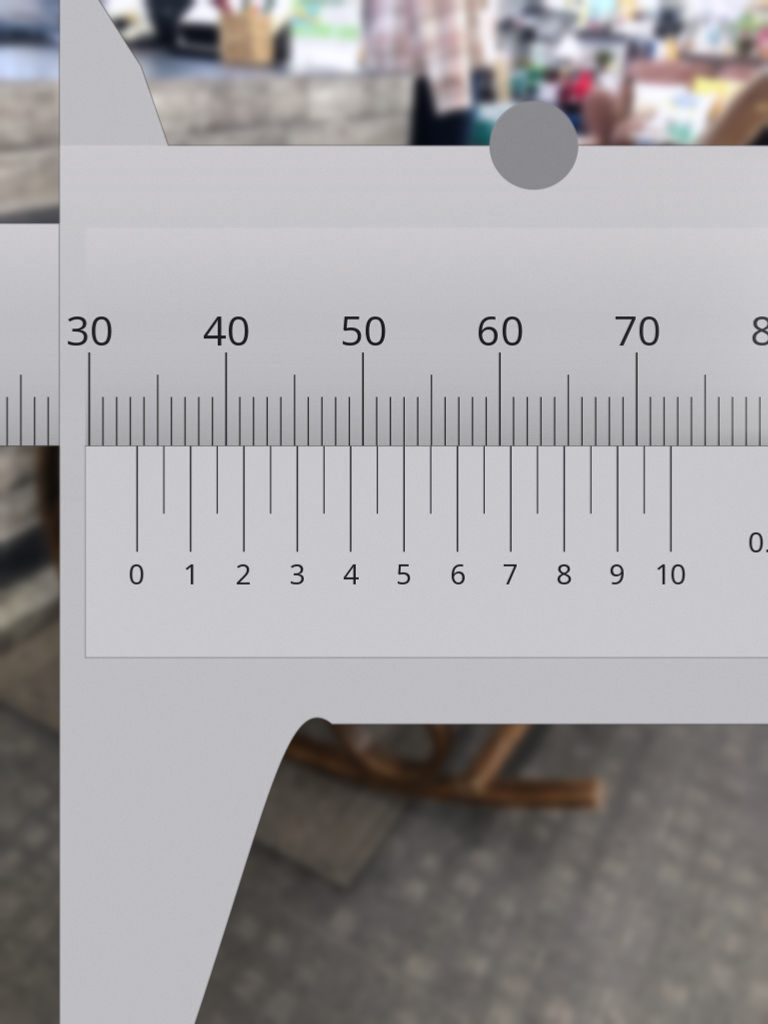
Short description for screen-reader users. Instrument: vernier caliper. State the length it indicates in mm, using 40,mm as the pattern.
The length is 33.5,mm
